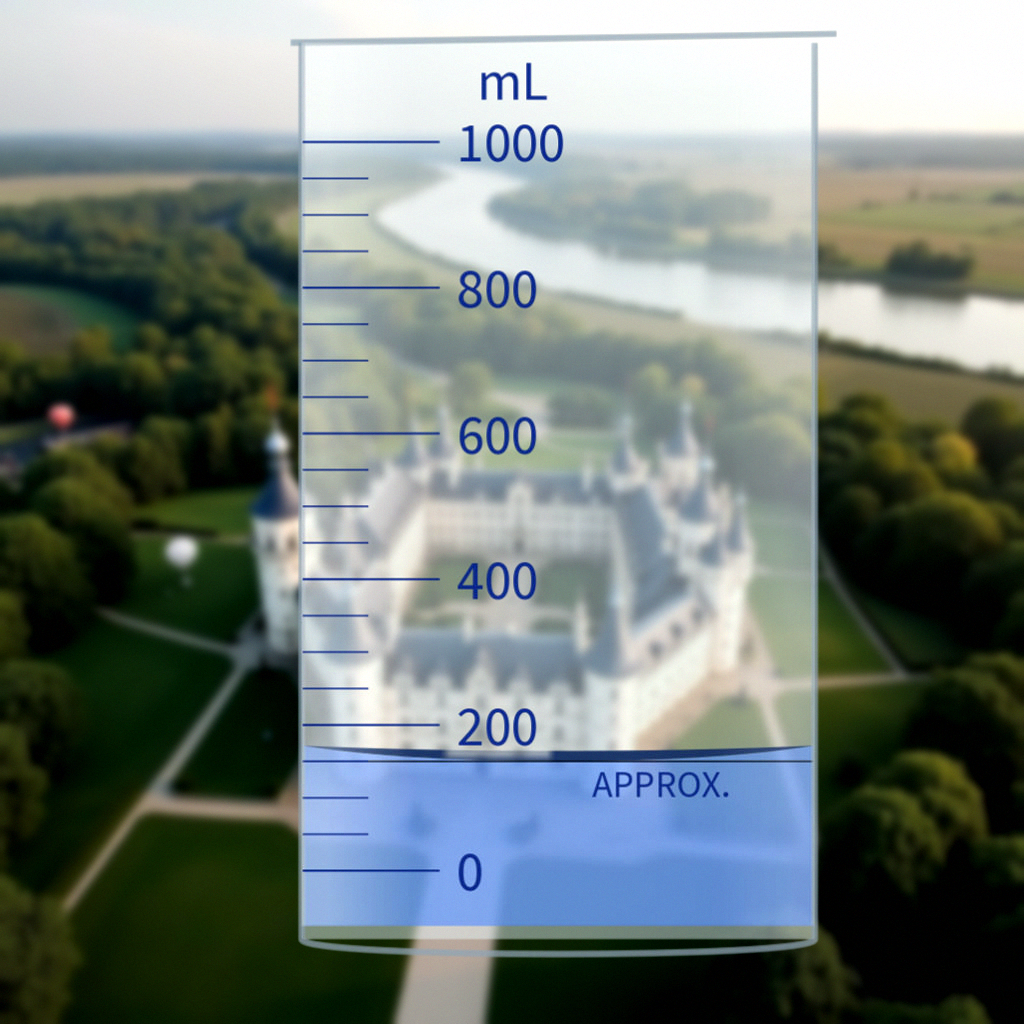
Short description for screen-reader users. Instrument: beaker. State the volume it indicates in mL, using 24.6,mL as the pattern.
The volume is 150,mL
